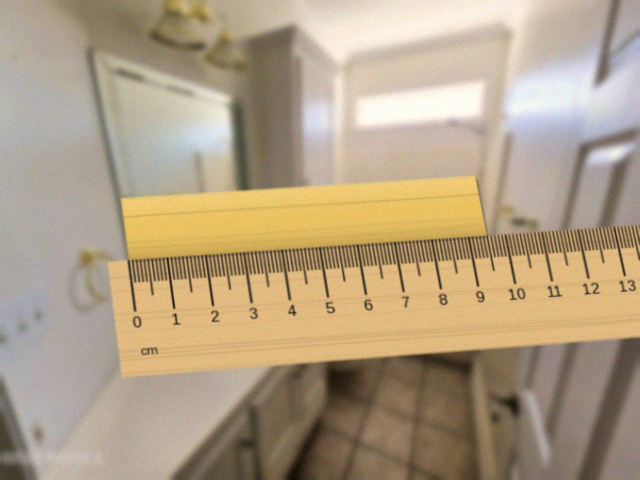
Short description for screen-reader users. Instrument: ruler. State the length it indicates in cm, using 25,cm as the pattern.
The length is 9.5,cm
